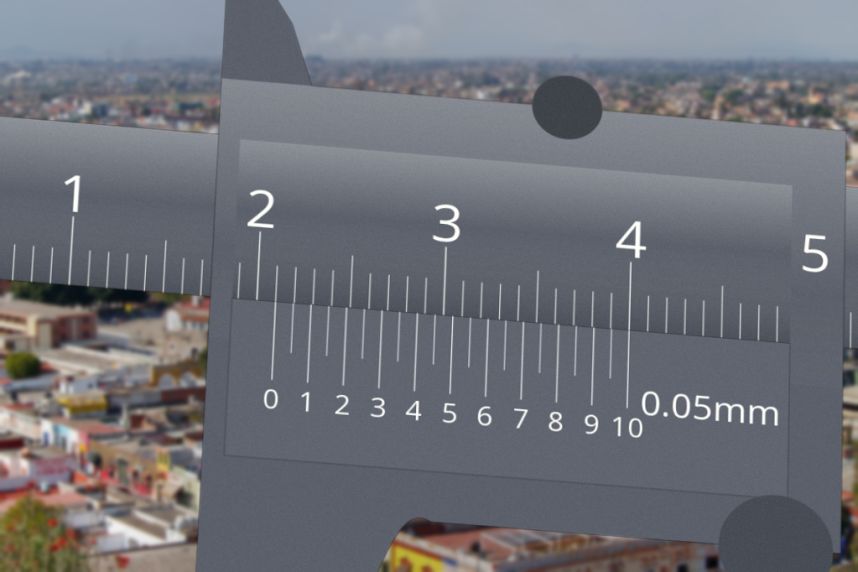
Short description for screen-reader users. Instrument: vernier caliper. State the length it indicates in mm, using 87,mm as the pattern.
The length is 21.0,mm
